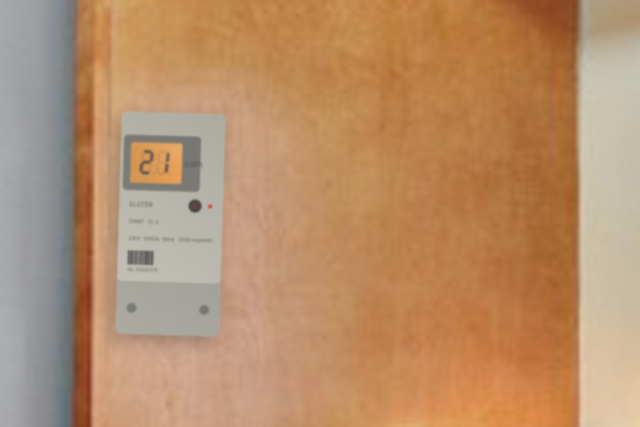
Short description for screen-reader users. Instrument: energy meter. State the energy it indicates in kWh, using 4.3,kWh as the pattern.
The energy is 21,kWh
